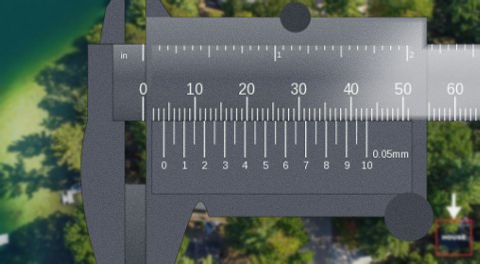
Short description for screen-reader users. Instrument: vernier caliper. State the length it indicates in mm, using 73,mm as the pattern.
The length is 4.0,mm
